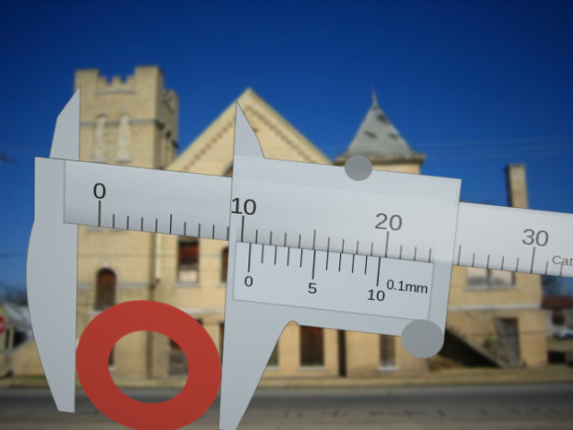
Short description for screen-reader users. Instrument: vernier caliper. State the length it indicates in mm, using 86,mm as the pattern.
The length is 10.6,mm
